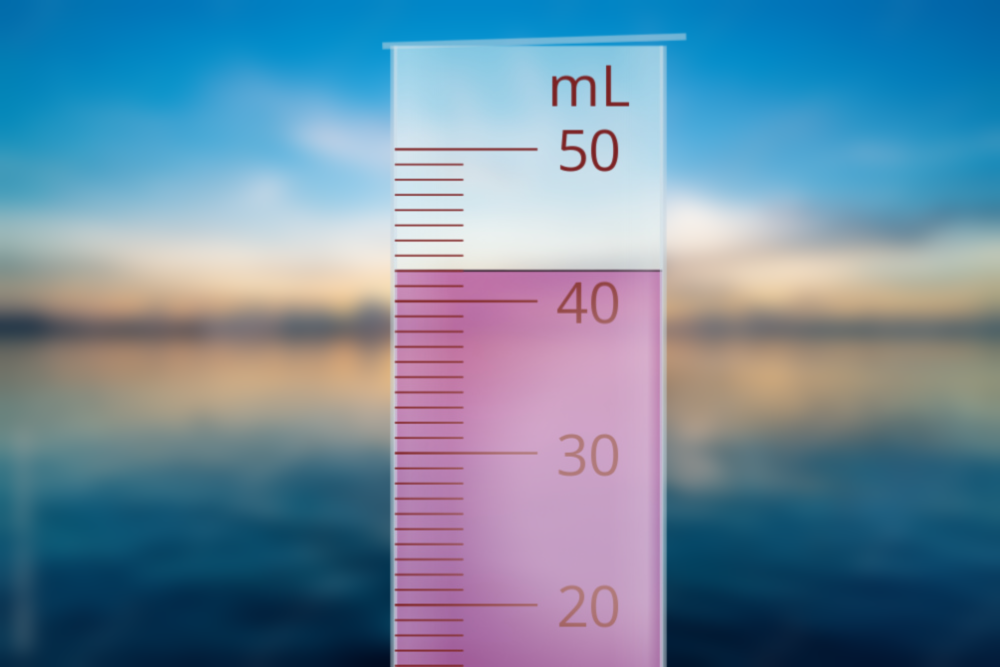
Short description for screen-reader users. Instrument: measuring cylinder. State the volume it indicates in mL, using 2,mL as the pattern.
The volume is 42,mL
